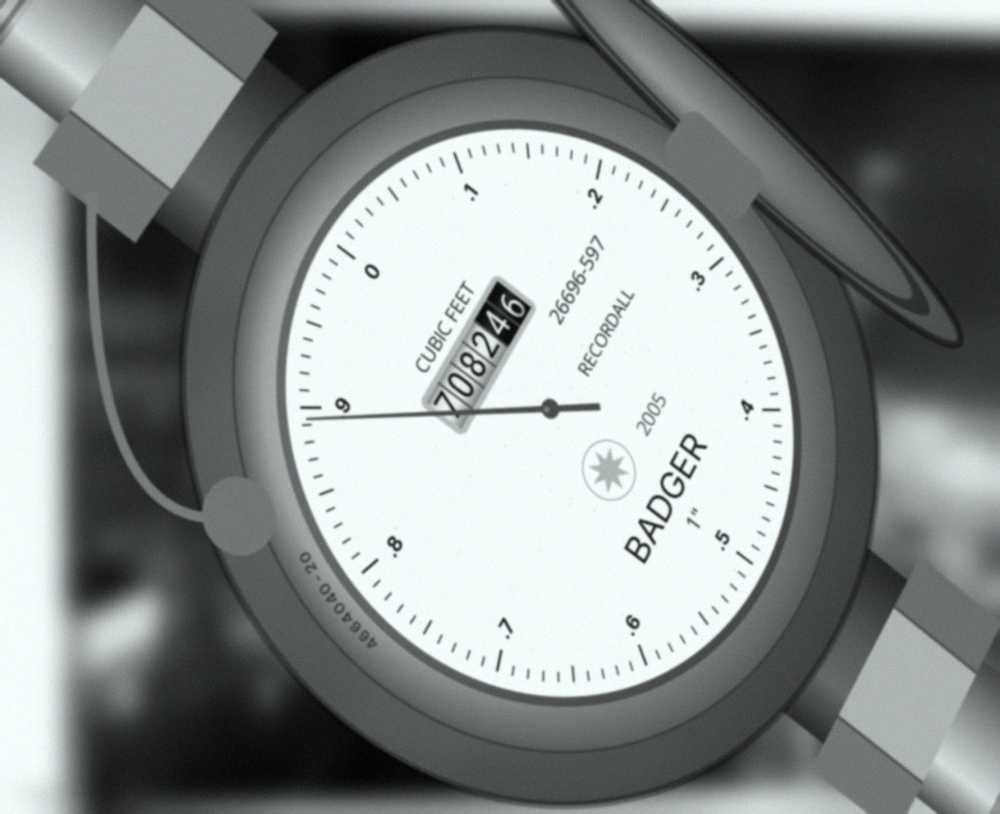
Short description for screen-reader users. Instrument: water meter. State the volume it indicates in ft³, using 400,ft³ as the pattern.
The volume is 708245.89,ft³
